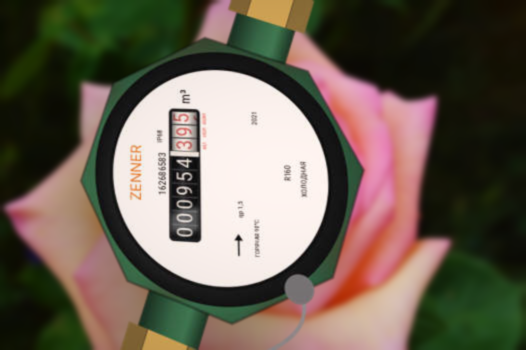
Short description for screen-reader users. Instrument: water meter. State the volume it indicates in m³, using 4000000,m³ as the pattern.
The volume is 954.395,m³
